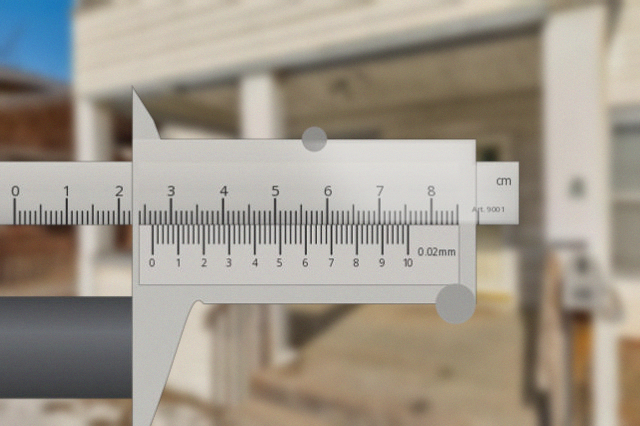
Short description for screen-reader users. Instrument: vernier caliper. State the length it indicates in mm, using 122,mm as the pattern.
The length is 26.5,mm
